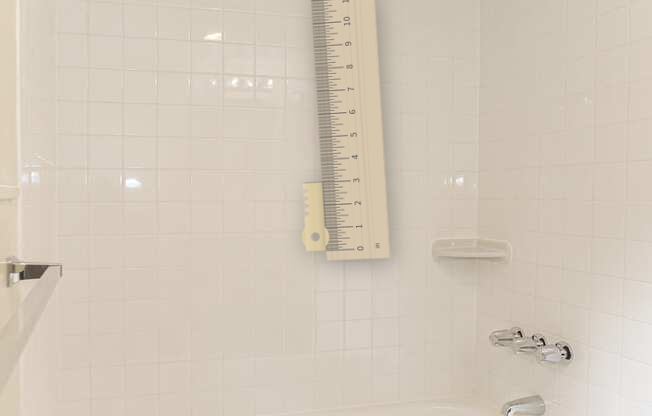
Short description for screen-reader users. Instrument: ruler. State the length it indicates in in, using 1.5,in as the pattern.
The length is 3,in
